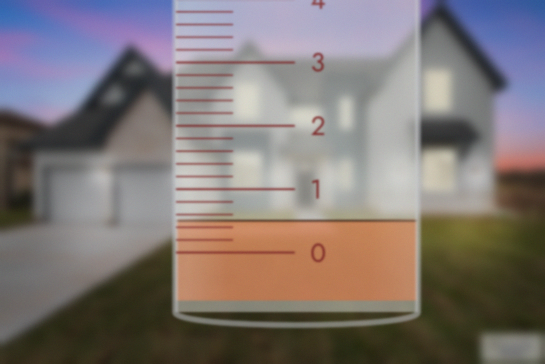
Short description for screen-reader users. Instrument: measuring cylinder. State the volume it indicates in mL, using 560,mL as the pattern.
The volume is 0.5,mL
